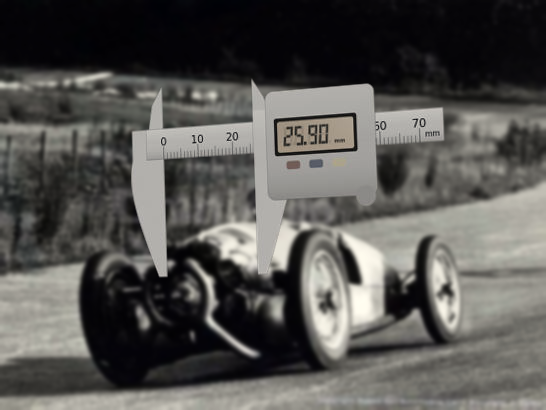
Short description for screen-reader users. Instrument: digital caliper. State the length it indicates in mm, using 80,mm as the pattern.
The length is 25.90,mm
